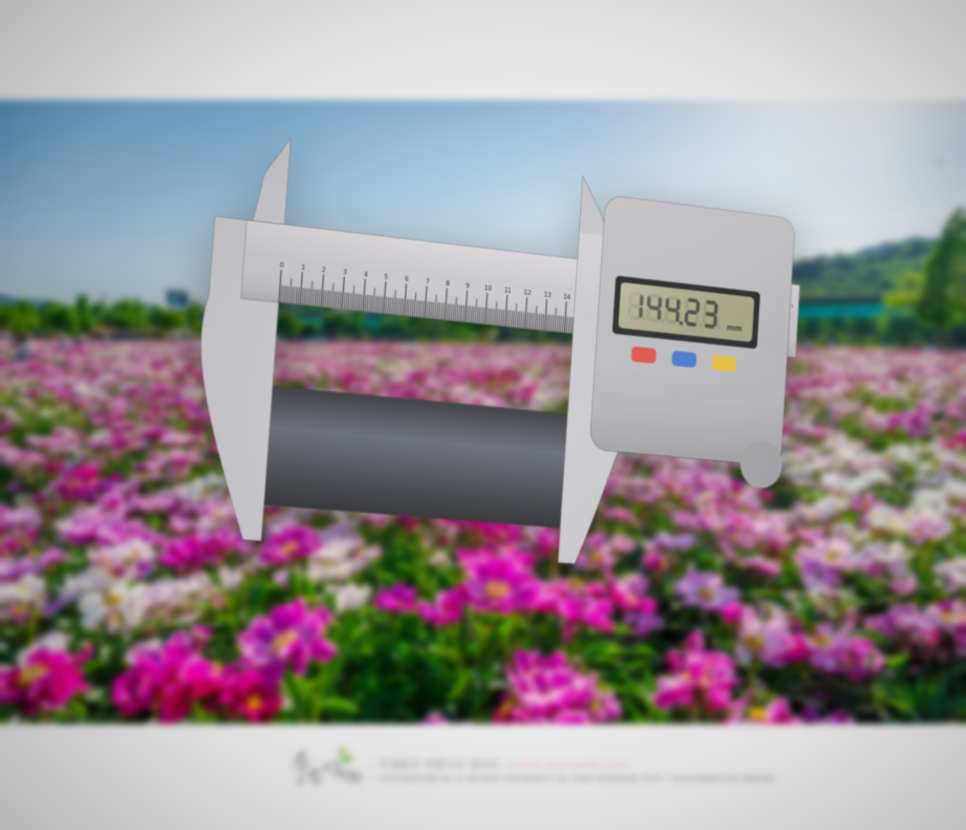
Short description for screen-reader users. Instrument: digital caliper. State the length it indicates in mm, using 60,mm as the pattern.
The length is 144.23,mm
